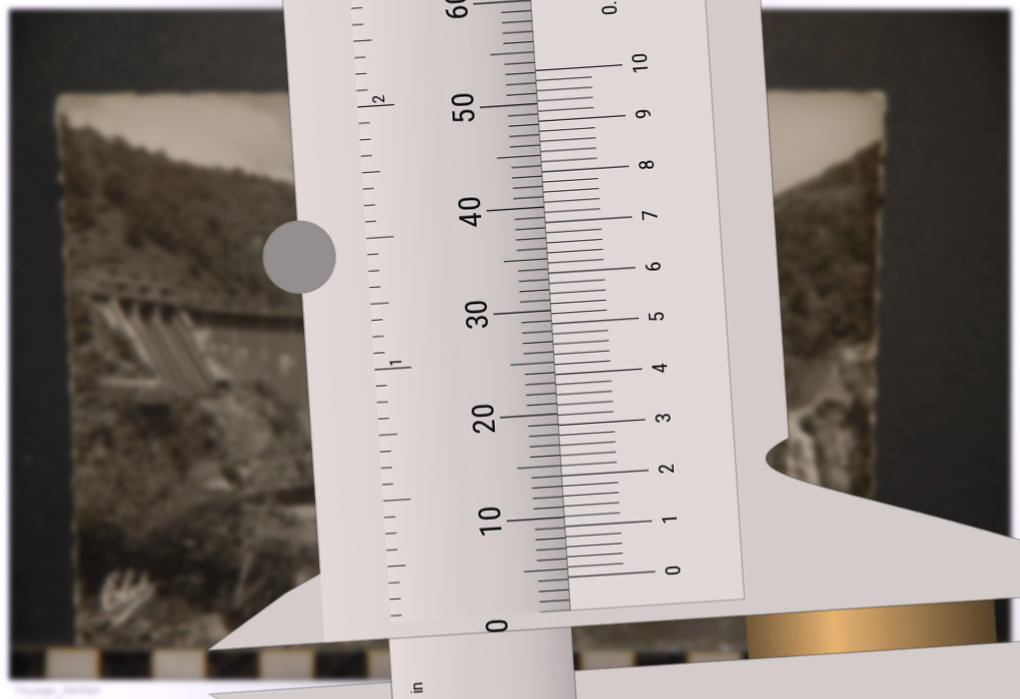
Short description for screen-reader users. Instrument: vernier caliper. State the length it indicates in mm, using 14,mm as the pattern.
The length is 4.2,mm
